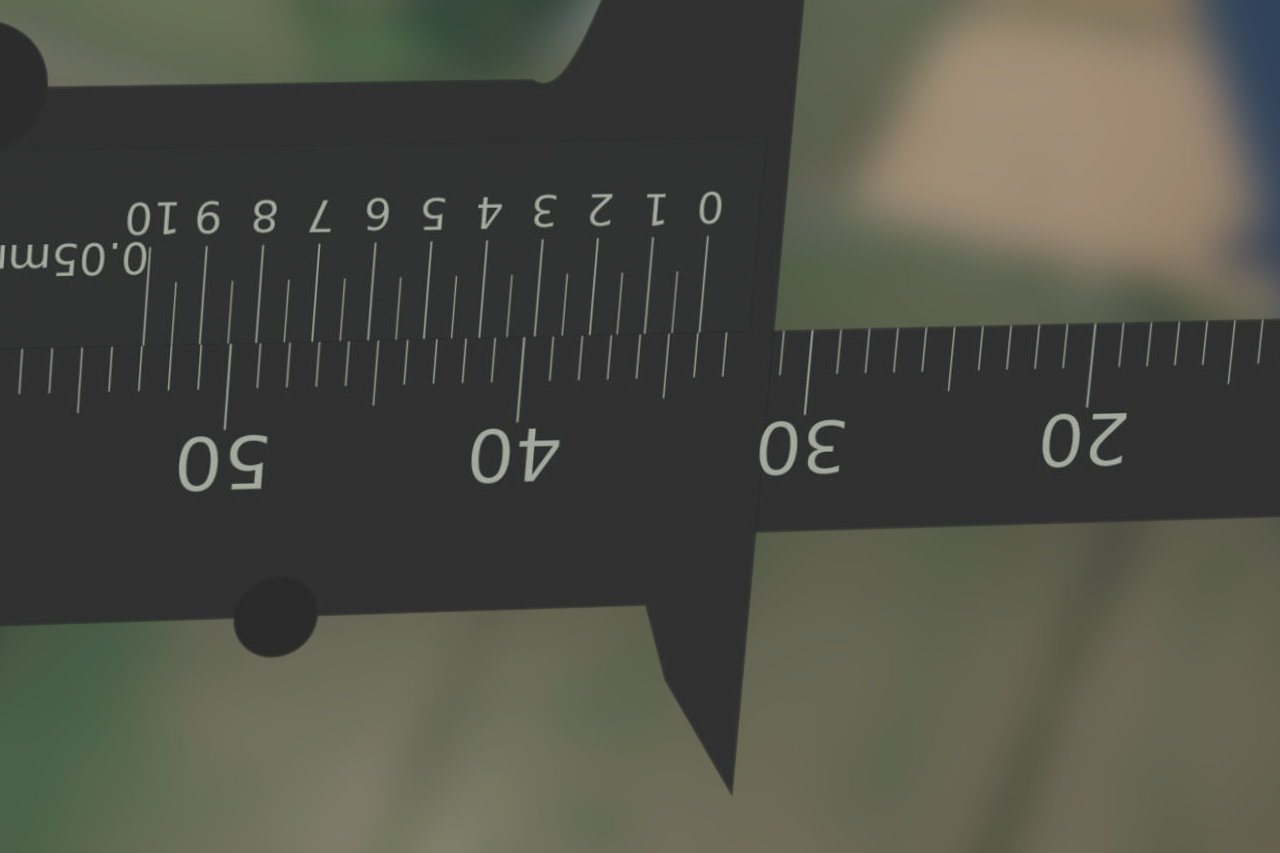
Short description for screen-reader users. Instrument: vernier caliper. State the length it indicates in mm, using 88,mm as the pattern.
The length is 33.95,mm
